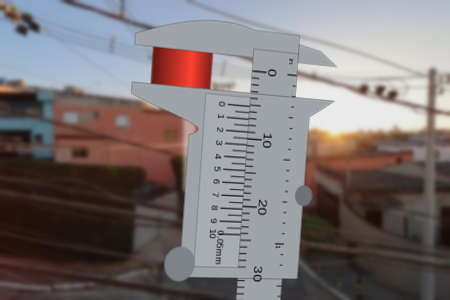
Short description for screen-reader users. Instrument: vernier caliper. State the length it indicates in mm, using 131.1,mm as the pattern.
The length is 5.2,mm
